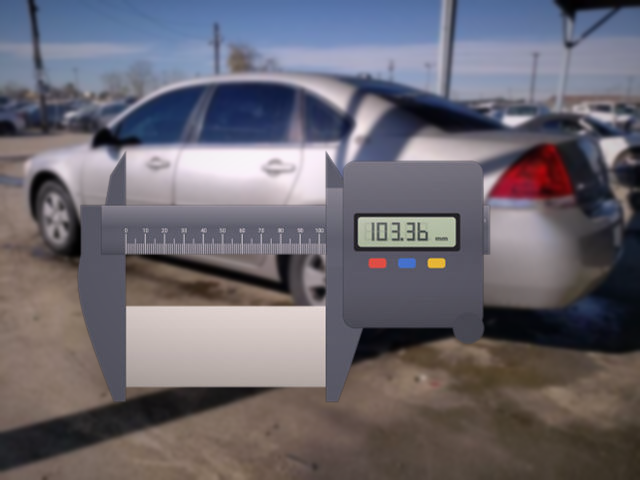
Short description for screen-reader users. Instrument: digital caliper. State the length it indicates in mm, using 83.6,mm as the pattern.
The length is 103.36,mm
